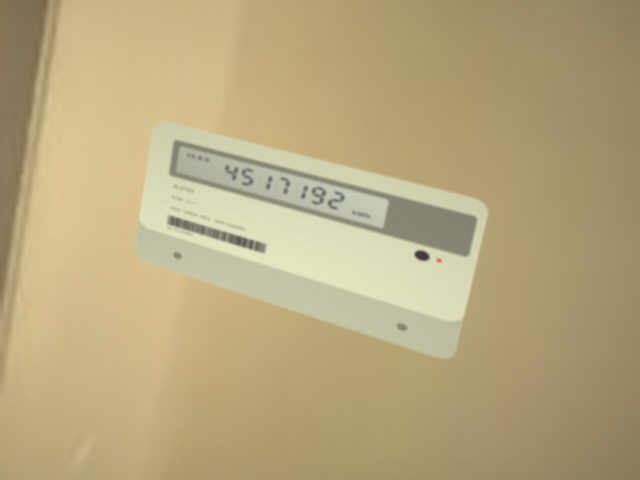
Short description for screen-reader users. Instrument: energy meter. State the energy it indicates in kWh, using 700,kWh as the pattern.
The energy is 4517192,kWh
